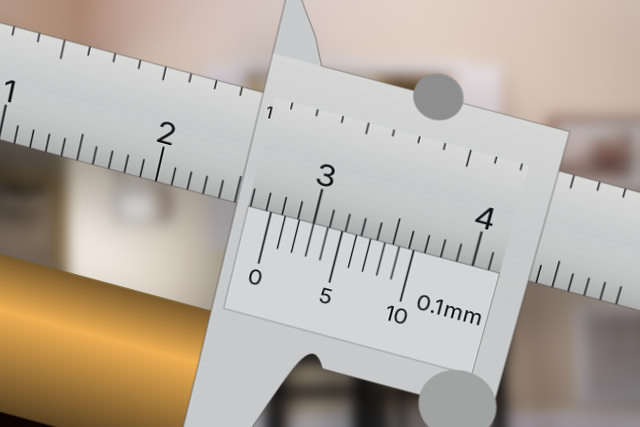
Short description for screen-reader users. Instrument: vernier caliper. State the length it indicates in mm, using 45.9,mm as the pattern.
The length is 27.3,mm
